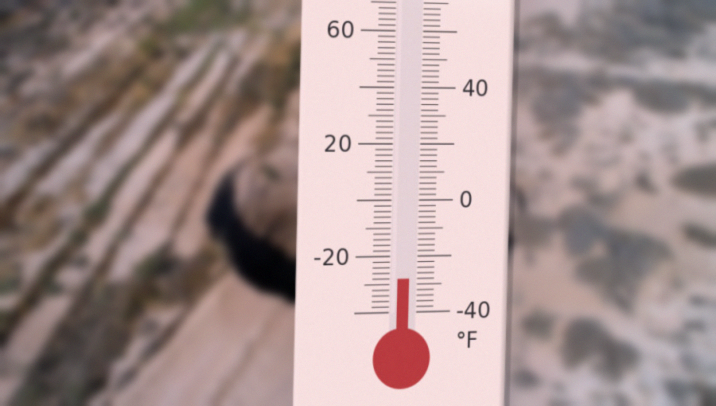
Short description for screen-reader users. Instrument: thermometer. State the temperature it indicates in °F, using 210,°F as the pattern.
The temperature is -28,°F
